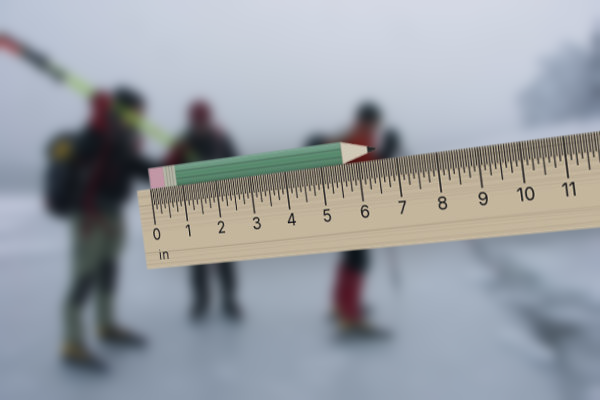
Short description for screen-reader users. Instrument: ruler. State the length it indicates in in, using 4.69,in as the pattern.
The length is 6.5,in
